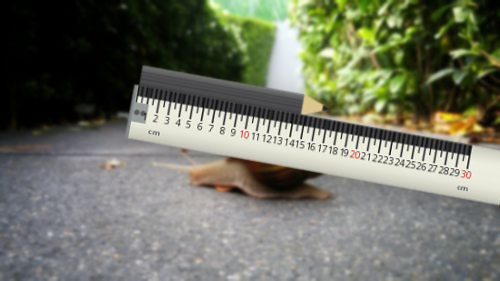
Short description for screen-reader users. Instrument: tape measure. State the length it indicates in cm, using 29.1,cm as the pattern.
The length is 17,cm
